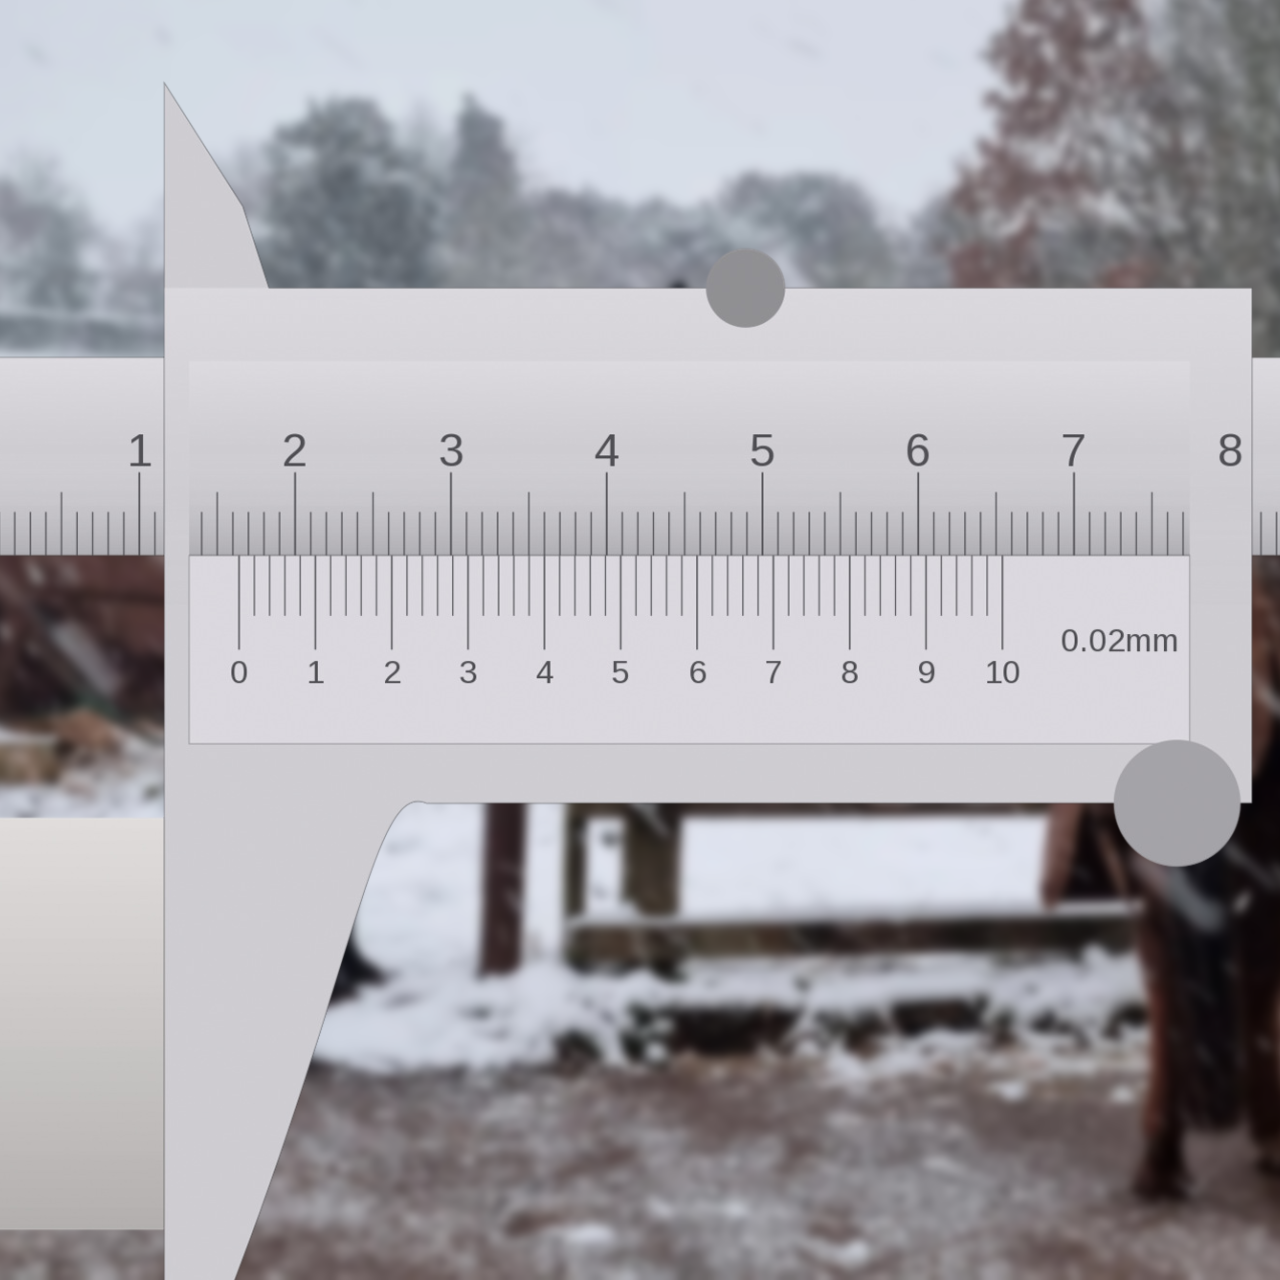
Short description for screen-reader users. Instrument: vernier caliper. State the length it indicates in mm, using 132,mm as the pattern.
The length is 16.4,mm
